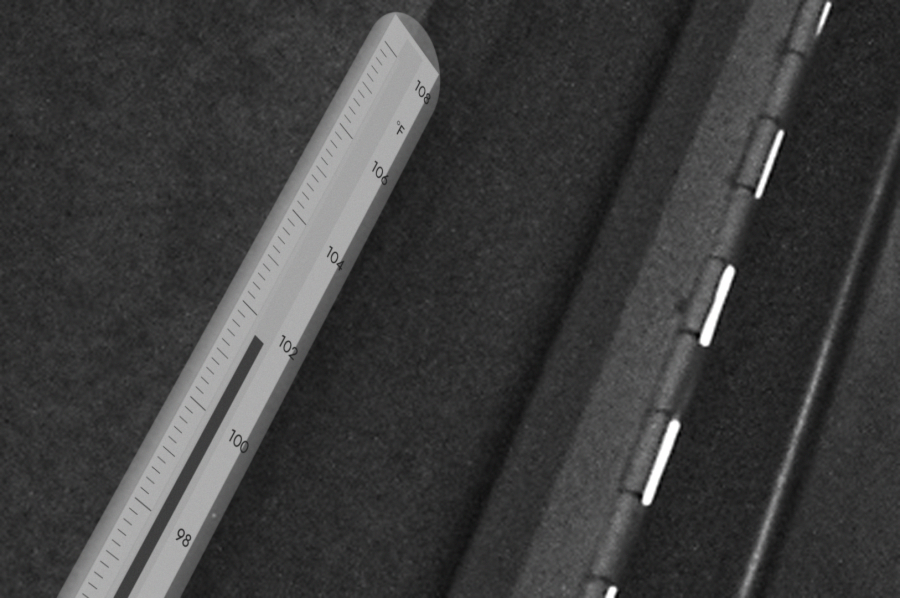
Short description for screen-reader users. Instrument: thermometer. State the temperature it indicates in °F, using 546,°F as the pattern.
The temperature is 101.7,°F
